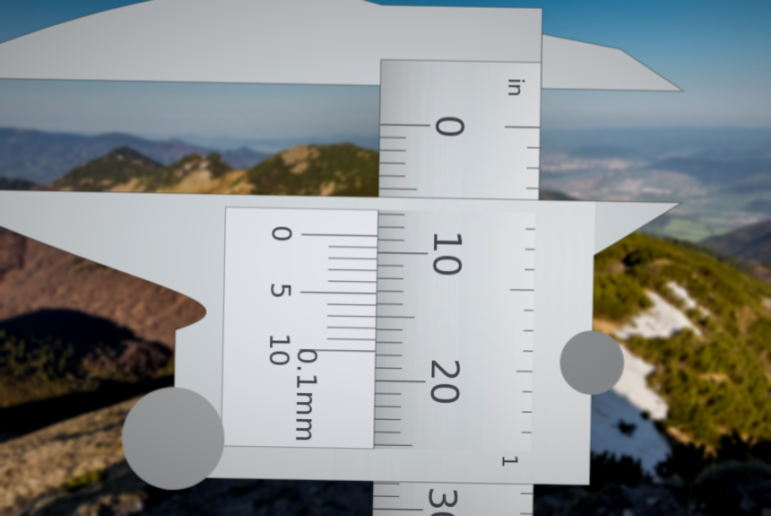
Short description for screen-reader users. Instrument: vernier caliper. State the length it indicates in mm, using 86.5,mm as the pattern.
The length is 8.7,mm
